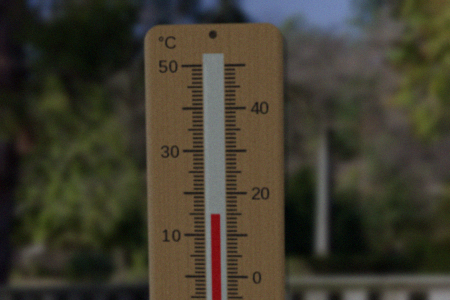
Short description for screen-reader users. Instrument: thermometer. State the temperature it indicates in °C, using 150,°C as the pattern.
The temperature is 15,°C
